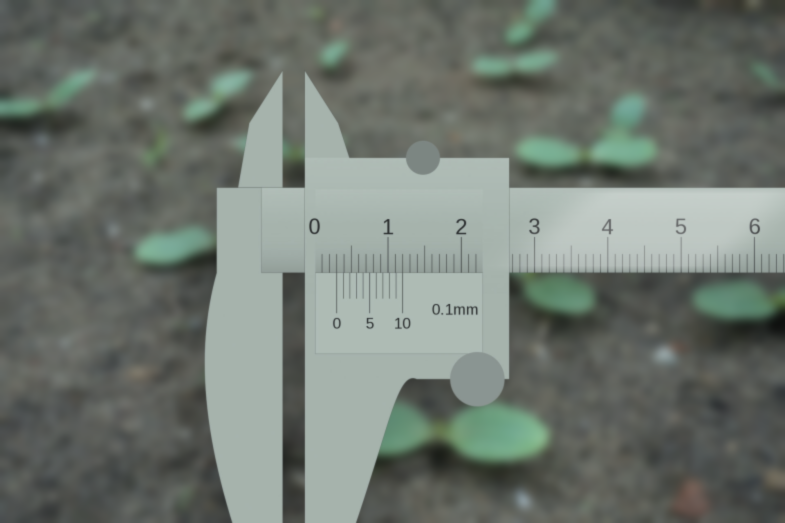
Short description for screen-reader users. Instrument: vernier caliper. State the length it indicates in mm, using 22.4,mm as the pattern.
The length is 3.0,mm
